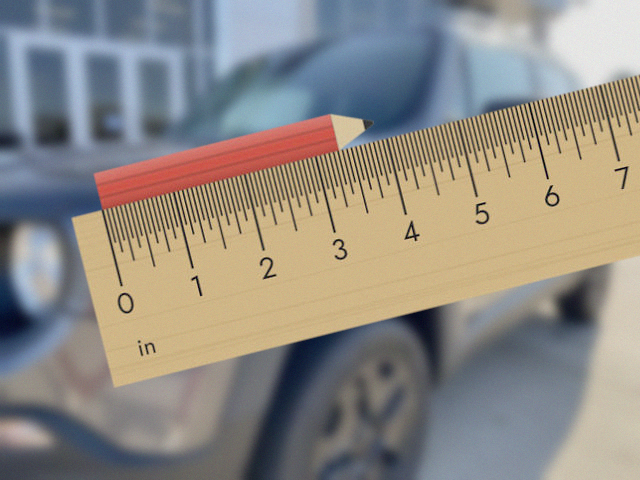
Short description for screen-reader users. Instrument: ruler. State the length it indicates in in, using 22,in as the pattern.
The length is 3.875,in
